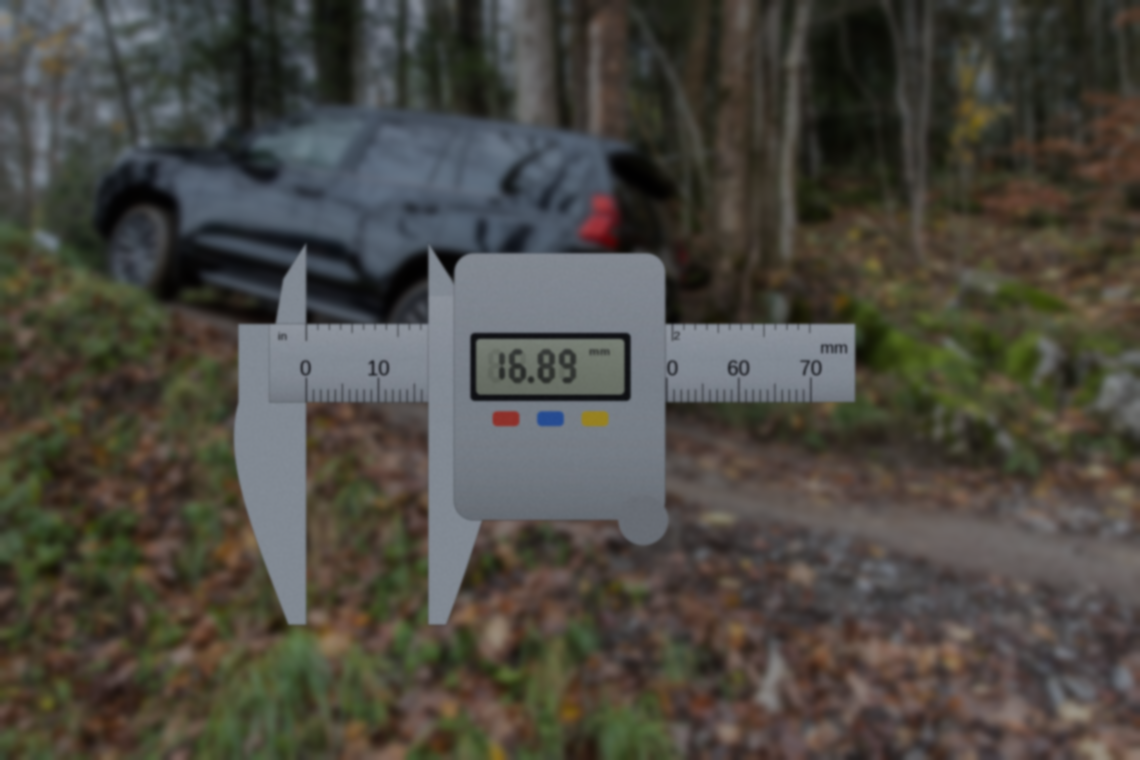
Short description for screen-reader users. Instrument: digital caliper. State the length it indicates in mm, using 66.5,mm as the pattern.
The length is 16.89,mm
